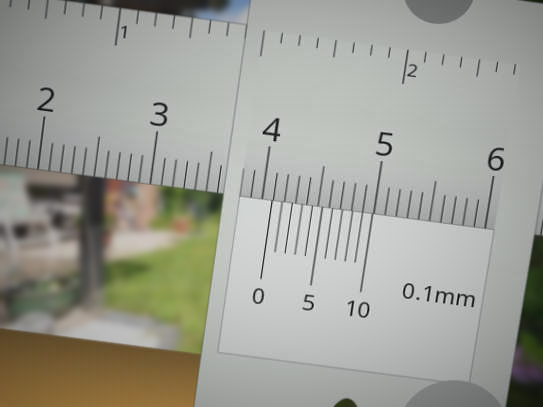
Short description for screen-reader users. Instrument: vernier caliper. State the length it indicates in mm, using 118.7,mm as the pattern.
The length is 40.9,mm
